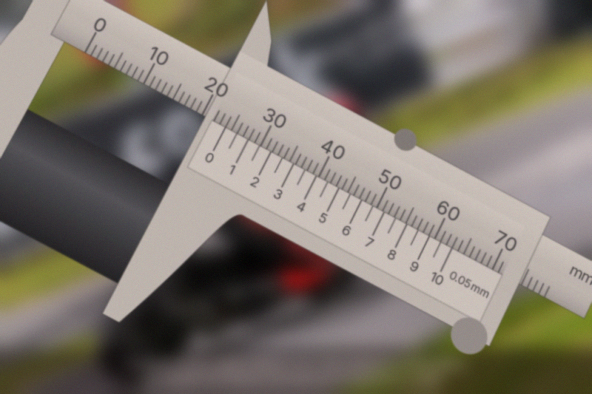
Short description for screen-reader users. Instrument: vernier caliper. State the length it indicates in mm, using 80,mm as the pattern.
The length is 24.0,mm
